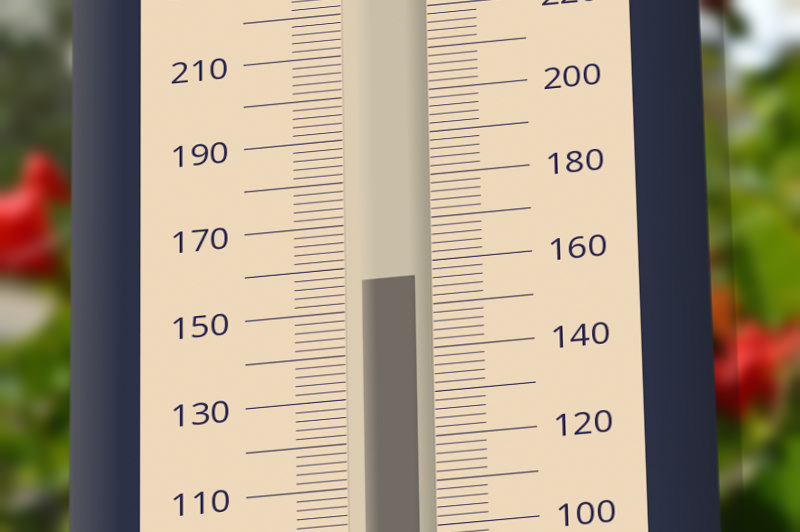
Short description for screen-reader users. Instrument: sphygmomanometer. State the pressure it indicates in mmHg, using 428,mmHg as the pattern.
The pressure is 157,mmHg
